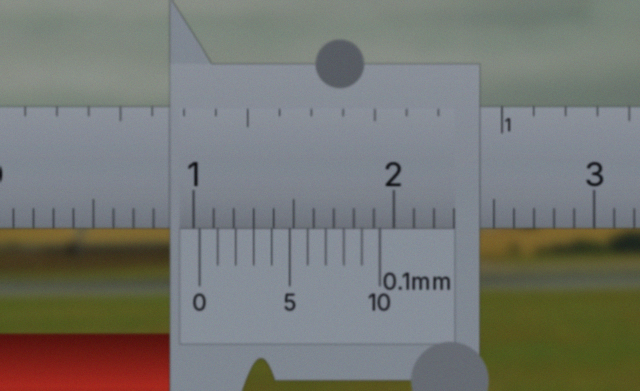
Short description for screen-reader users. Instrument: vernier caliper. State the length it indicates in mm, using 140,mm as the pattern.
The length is 10.3,mm
